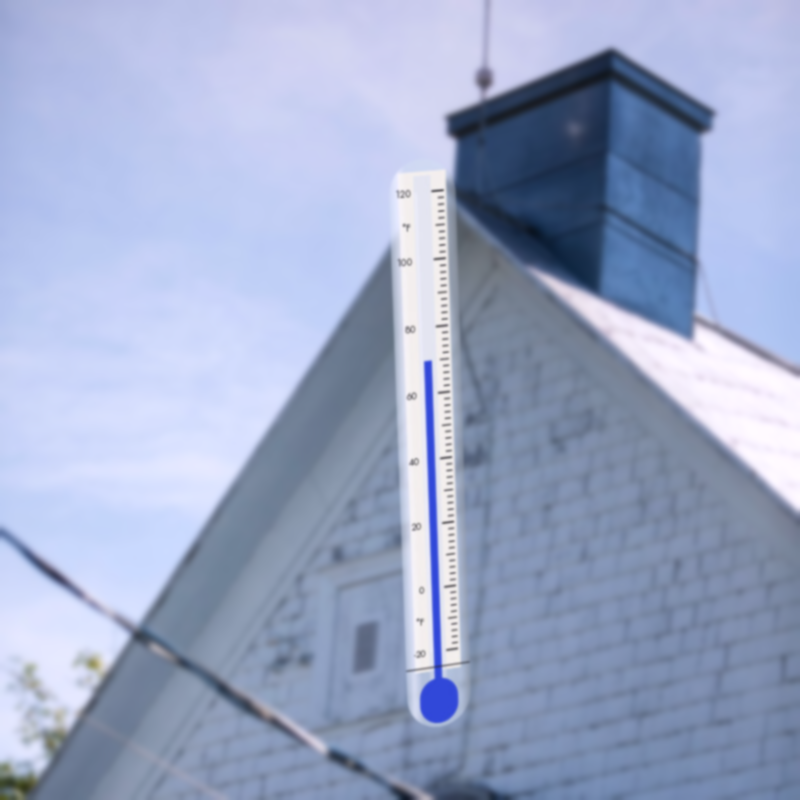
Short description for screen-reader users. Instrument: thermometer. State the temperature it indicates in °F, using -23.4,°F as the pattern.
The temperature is 70,°F
